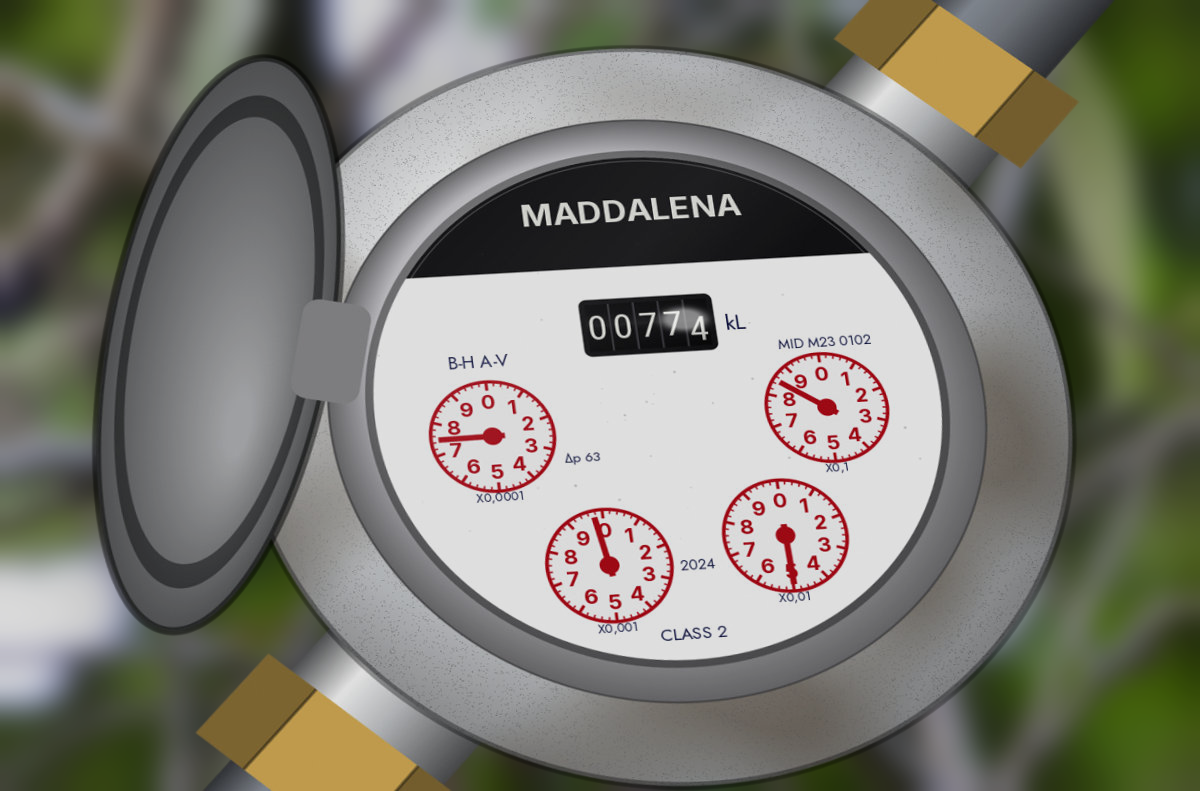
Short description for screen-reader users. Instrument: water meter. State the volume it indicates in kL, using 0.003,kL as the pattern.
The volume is 773.8497,kL
